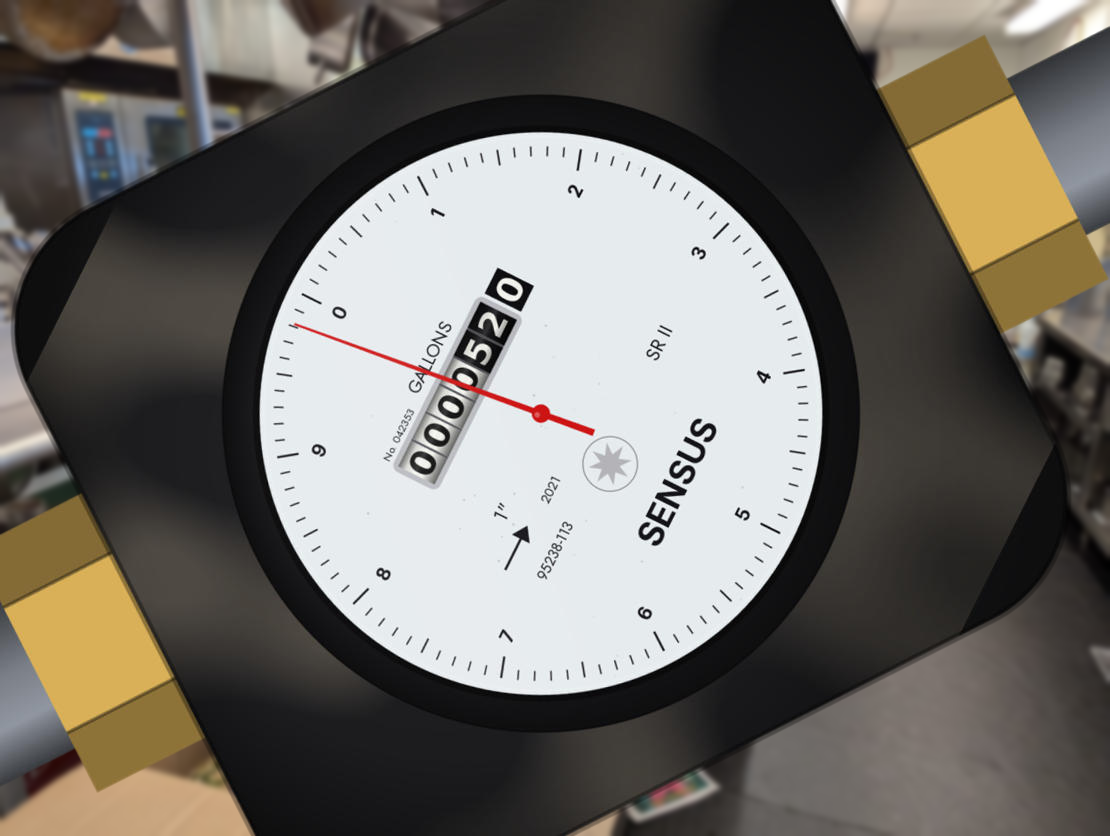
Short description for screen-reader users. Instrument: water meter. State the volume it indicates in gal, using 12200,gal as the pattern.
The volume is 519.8,gal
